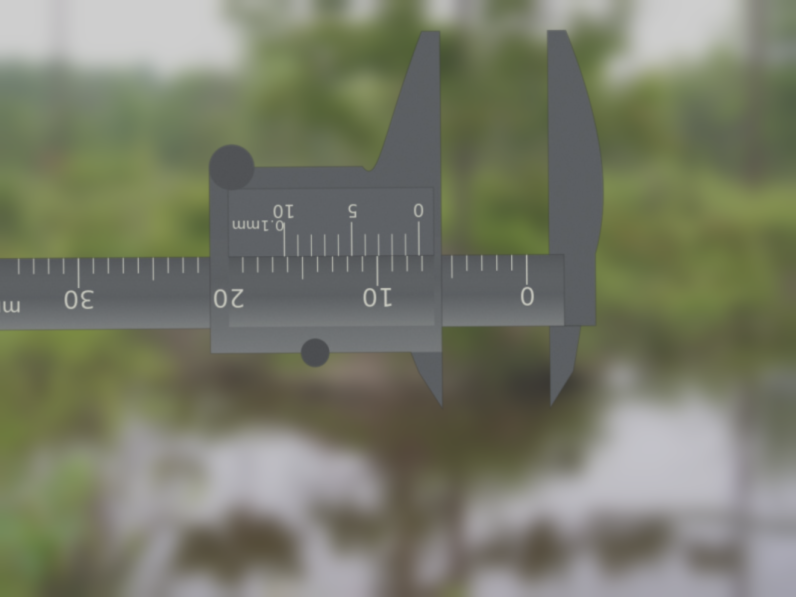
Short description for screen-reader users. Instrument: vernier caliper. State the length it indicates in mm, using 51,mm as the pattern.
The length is 7.2,mm
